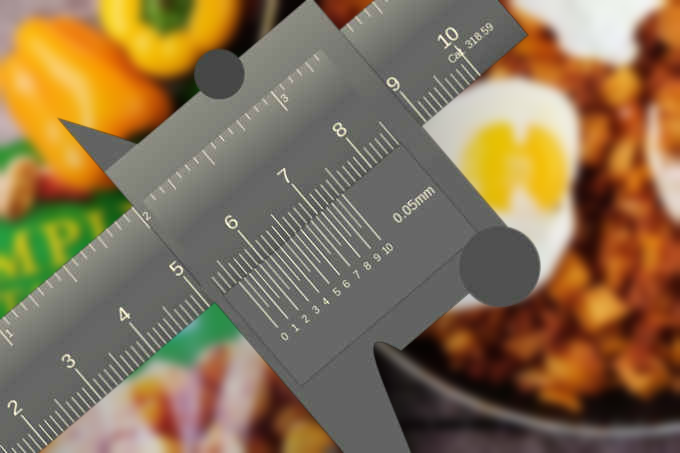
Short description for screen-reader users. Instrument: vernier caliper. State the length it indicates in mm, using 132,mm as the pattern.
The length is 55.4,mm
